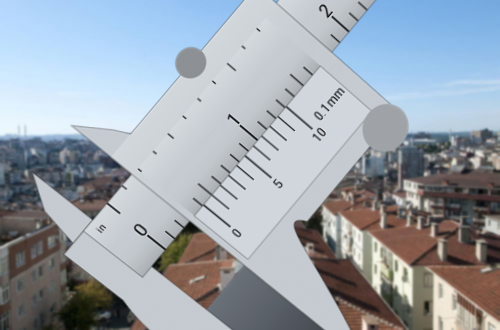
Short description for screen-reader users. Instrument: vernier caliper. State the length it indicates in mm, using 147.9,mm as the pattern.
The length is 4.1,mm
